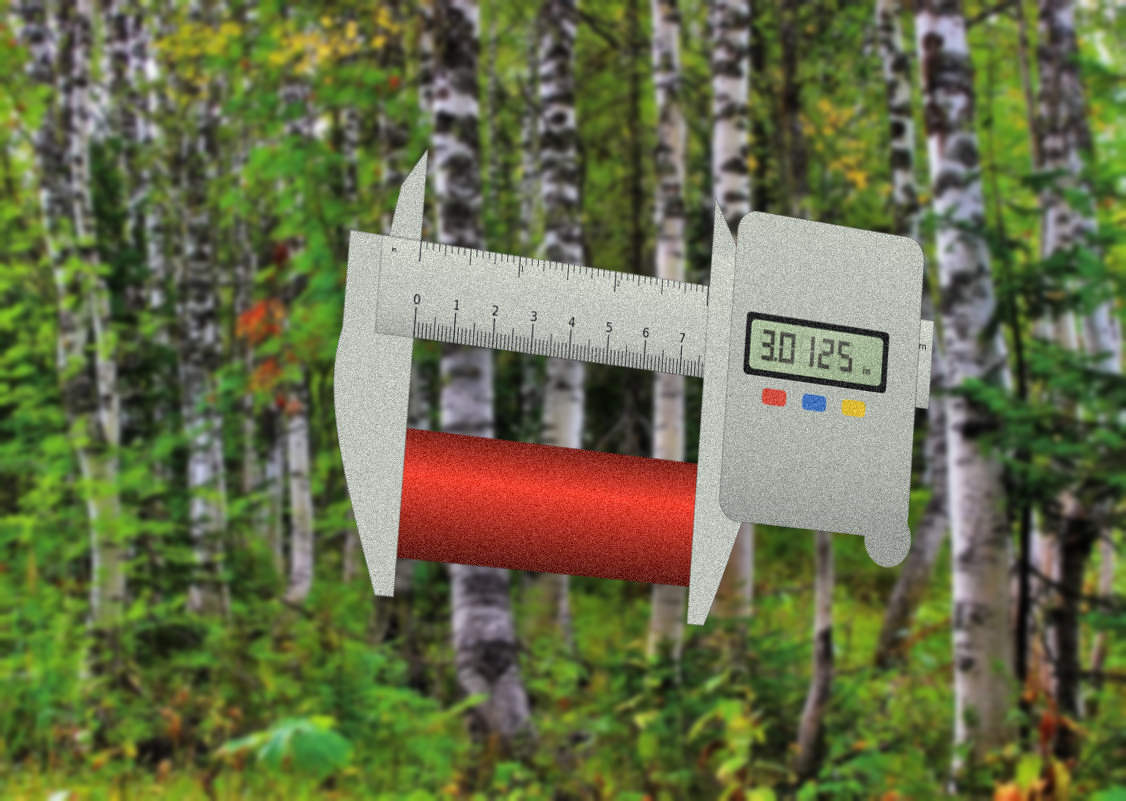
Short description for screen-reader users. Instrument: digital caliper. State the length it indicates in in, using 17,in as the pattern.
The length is 3.0125,in
